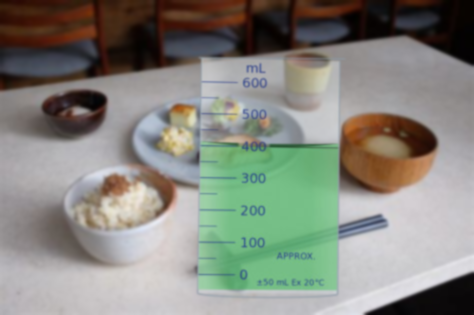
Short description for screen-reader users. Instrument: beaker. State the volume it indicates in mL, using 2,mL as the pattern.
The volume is 400,mL
